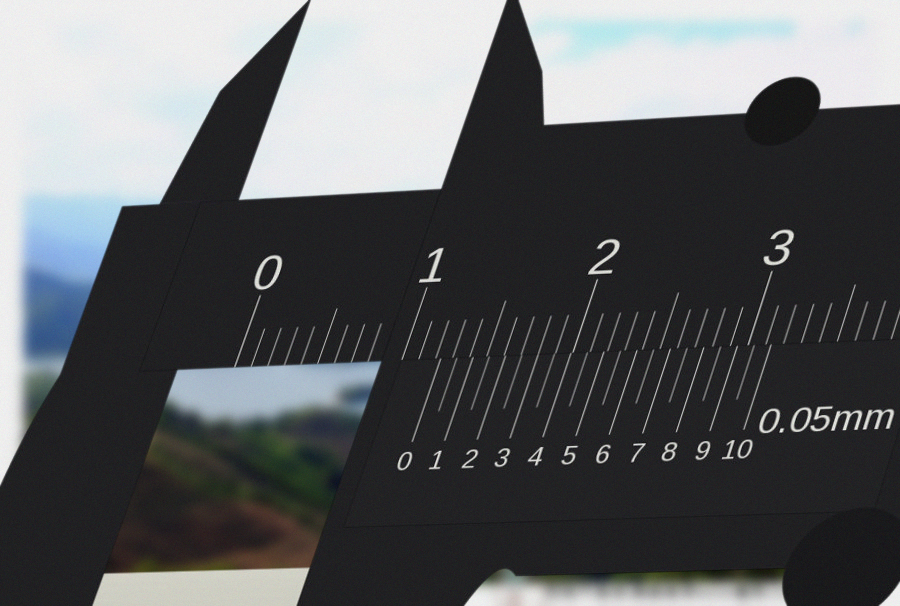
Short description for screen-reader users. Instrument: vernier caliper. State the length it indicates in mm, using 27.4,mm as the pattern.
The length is 12.3,mm
